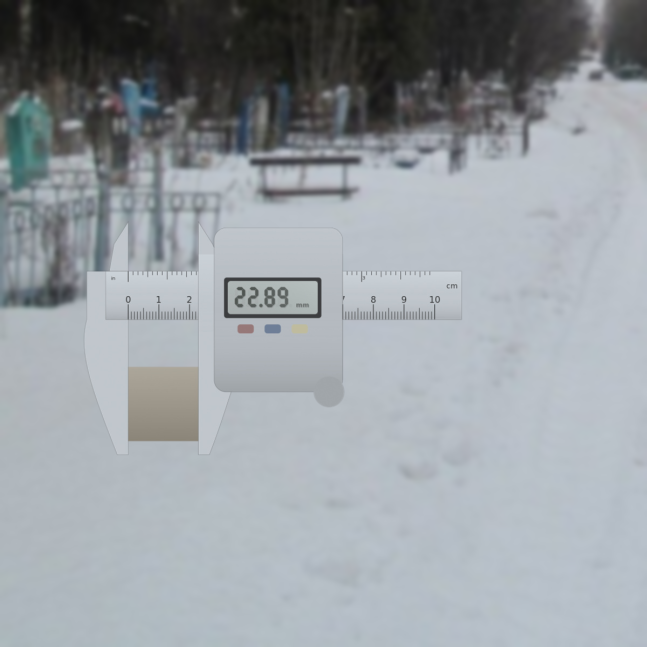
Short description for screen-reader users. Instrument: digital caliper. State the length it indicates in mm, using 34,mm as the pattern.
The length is 22.89,mm
